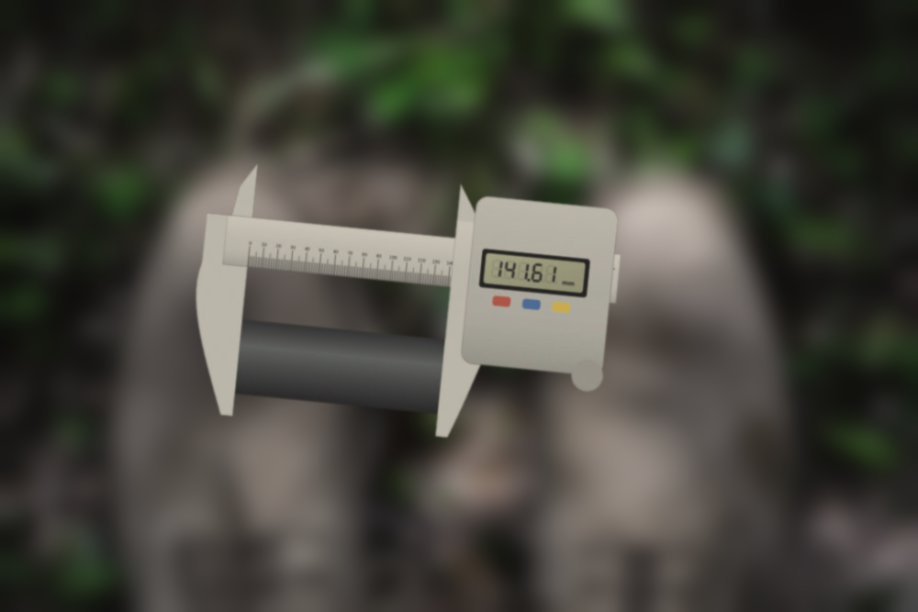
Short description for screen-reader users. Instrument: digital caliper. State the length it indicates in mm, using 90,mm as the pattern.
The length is 141.61,mm
